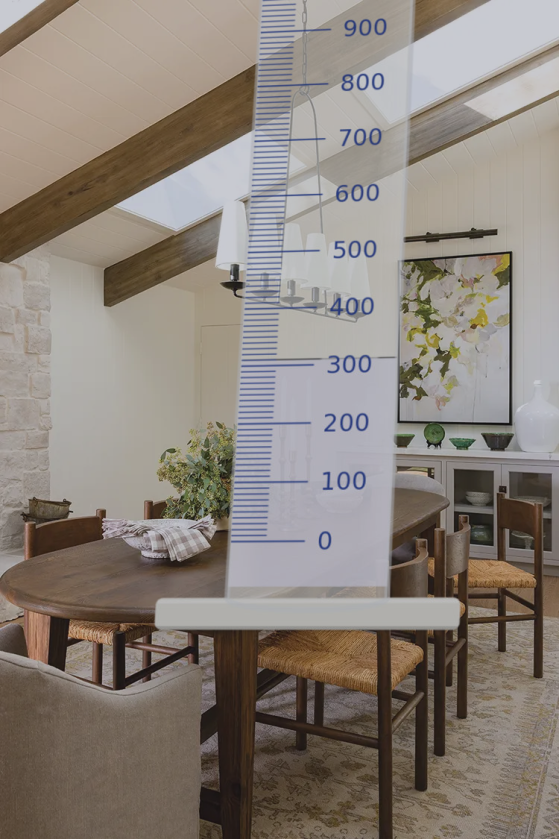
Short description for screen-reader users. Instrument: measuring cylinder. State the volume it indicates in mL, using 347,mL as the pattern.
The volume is 310,mL
